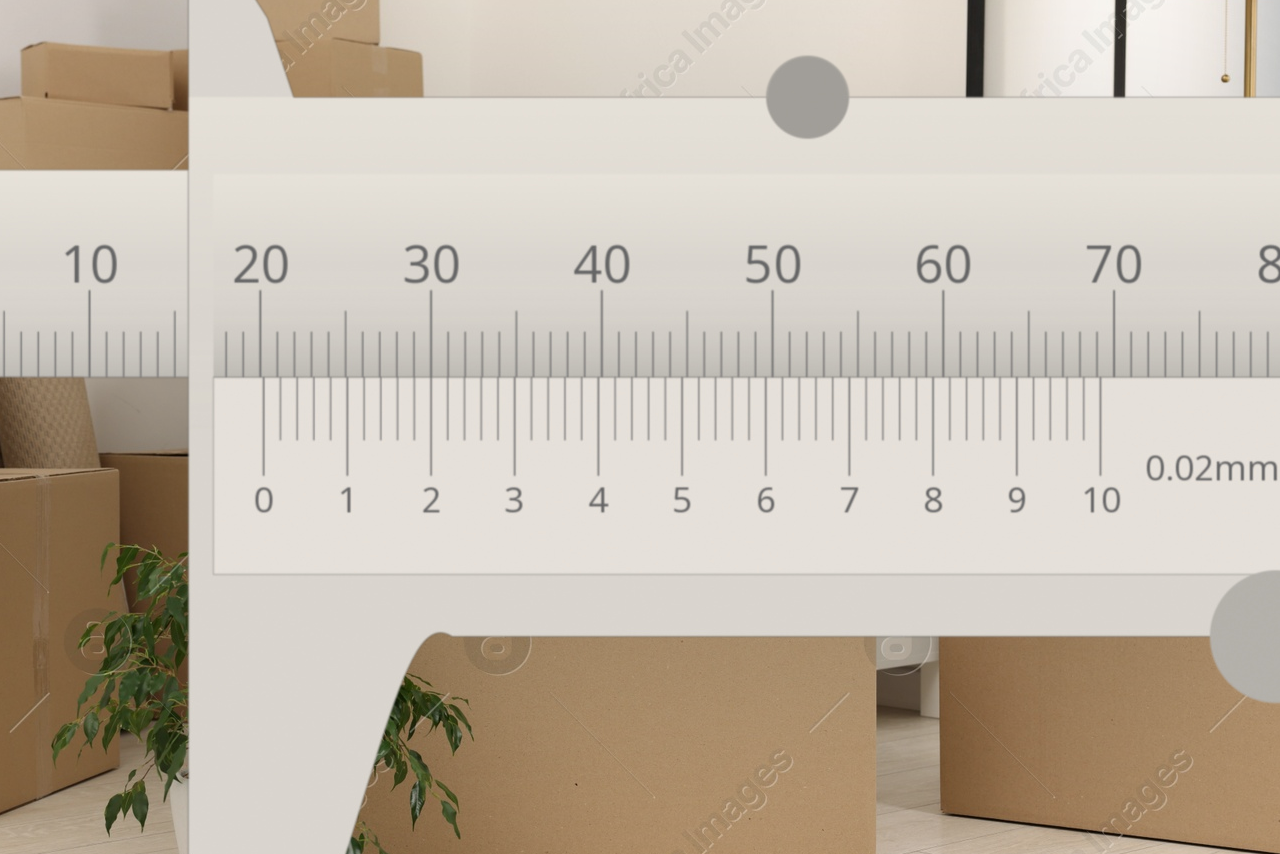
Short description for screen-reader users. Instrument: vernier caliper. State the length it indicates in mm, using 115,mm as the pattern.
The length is 20.2,mm
